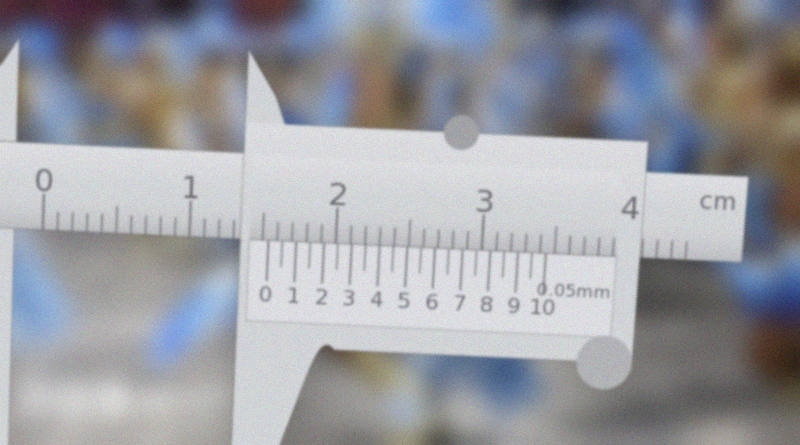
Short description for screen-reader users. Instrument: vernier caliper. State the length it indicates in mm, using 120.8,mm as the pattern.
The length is 15.4,mm
